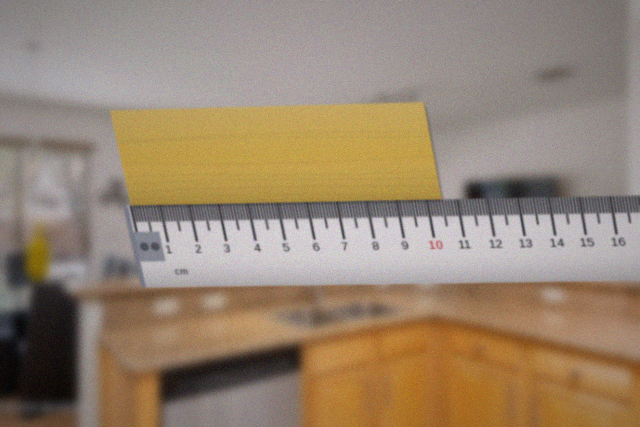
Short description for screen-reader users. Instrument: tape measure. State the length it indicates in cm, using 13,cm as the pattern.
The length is 10.5,cm
